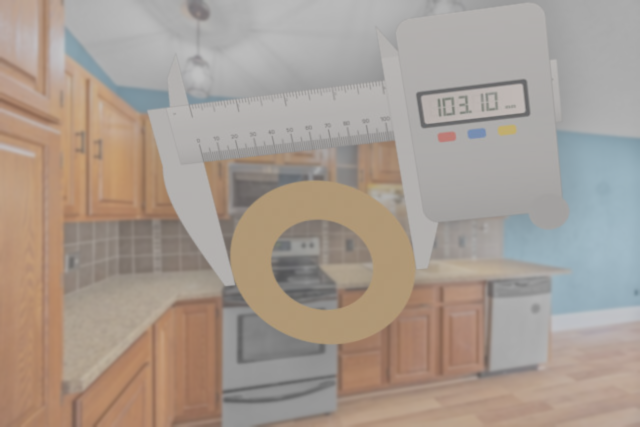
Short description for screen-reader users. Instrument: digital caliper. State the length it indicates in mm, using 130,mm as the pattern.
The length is 103.10,mm
